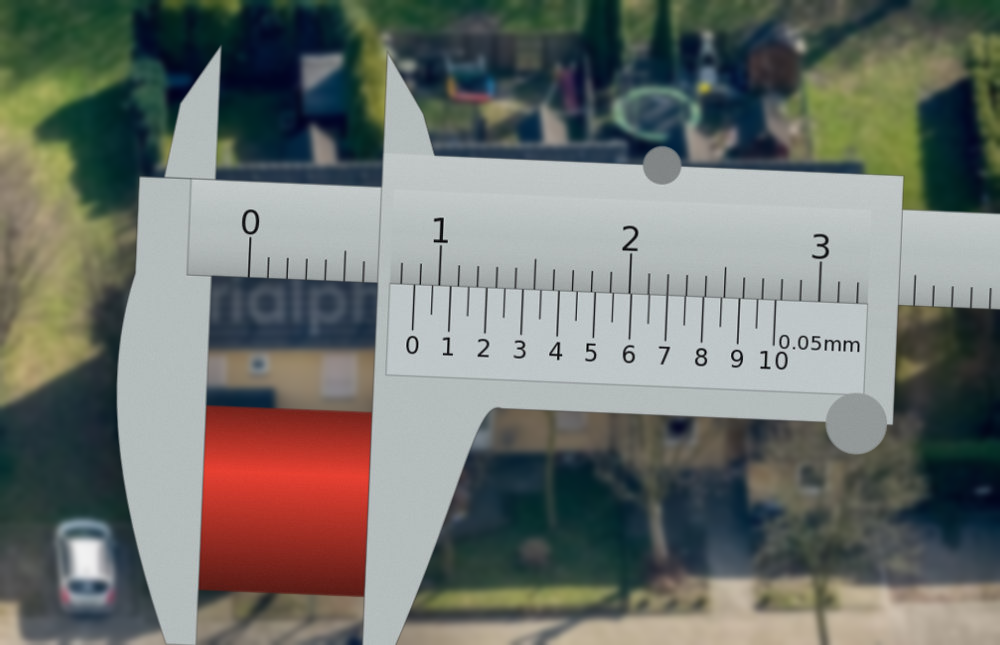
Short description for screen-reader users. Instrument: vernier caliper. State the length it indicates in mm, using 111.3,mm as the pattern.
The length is 8.7,mm
